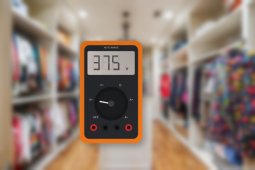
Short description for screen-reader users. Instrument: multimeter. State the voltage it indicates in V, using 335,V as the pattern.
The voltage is 375,V
